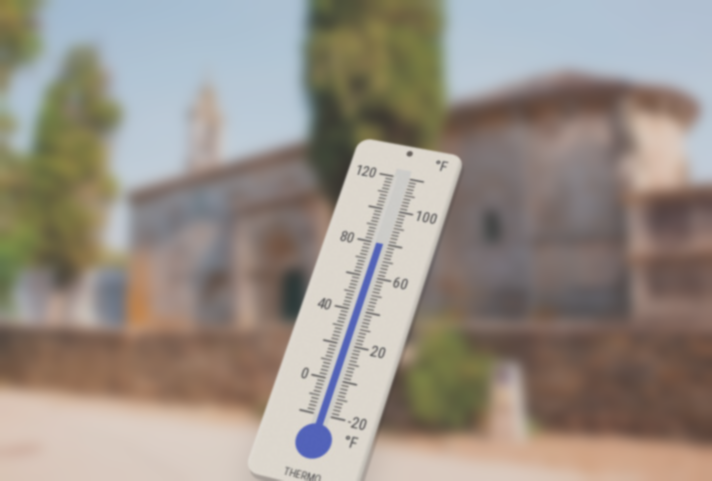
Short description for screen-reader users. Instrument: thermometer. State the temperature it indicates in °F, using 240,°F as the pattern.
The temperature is 80,°F
